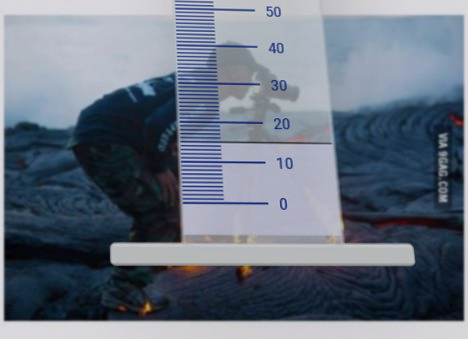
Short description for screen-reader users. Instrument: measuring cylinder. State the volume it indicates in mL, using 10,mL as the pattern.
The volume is 15,mL
